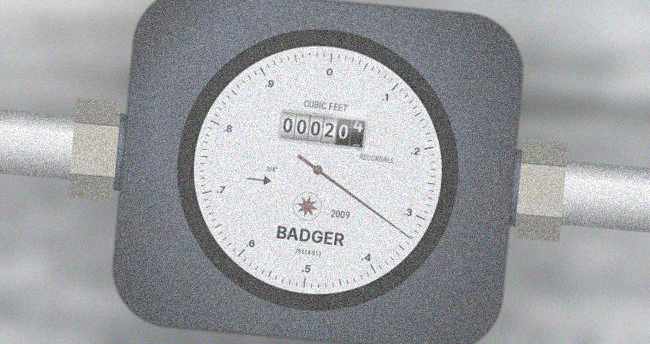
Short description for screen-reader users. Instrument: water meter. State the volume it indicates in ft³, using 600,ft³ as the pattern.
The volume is 204.33,ft³
